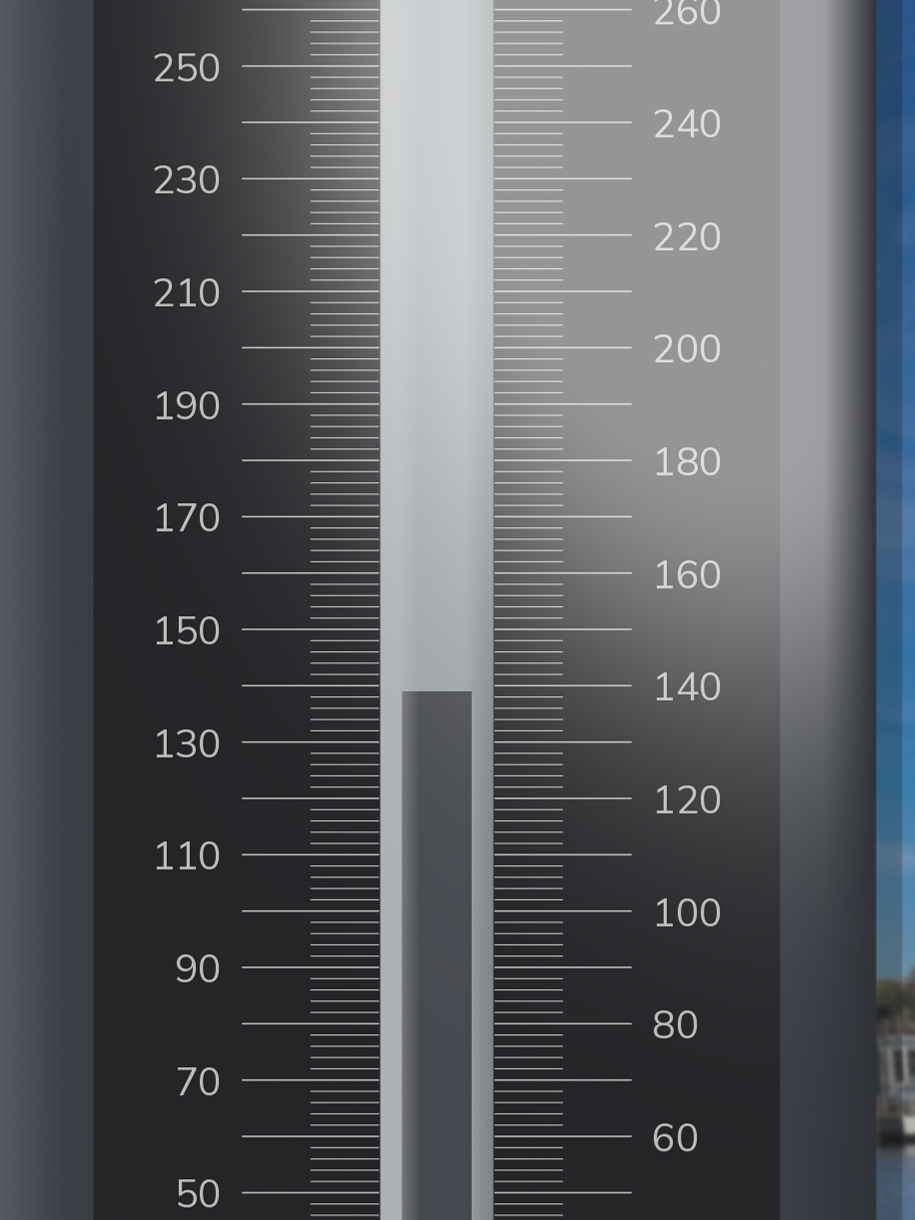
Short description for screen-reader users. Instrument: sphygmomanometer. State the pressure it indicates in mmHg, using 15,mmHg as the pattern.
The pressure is 139,mmHg
